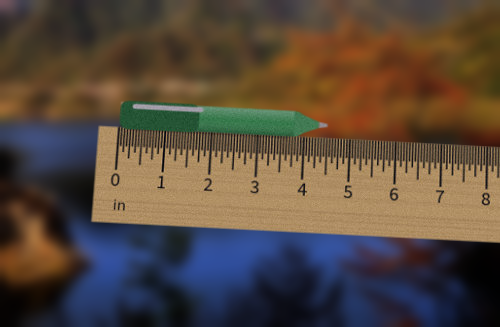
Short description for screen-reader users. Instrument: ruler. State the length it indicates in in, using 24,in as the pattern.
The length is 4.5,in
